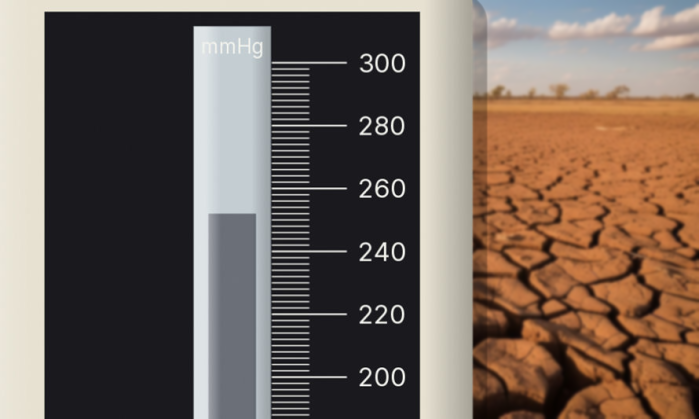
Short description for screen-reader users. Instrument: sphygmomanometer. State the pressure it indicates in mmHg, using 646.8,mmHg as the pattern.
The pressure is 252,mmHg
